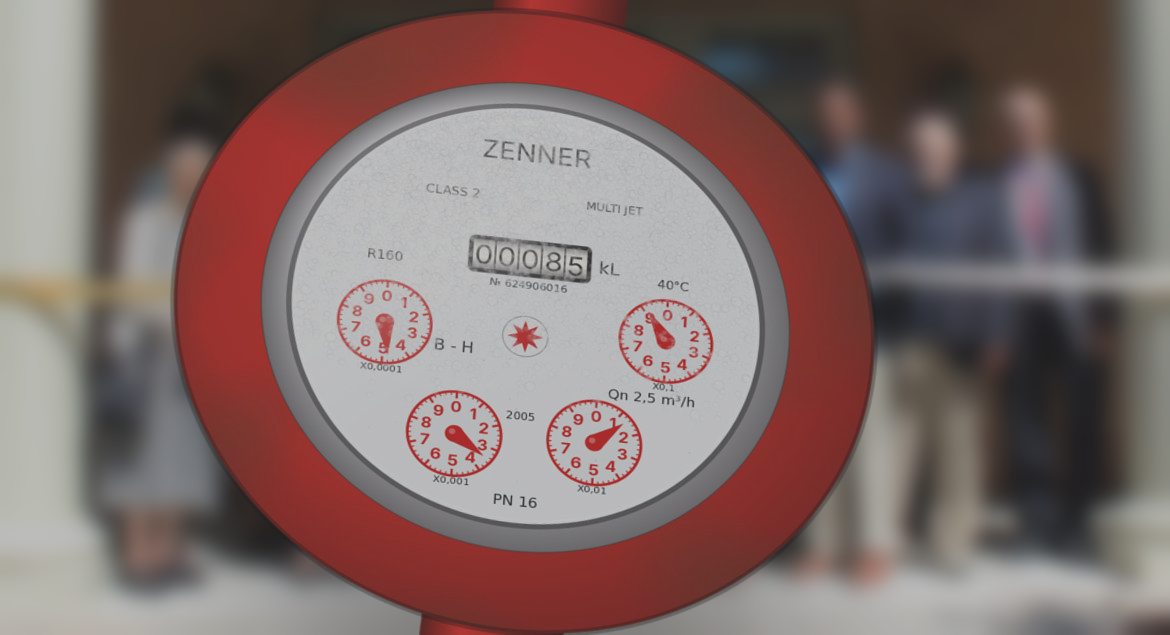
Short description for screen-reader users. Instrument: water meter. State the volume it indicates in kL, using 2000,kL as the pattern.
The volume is 84.9134,kL
